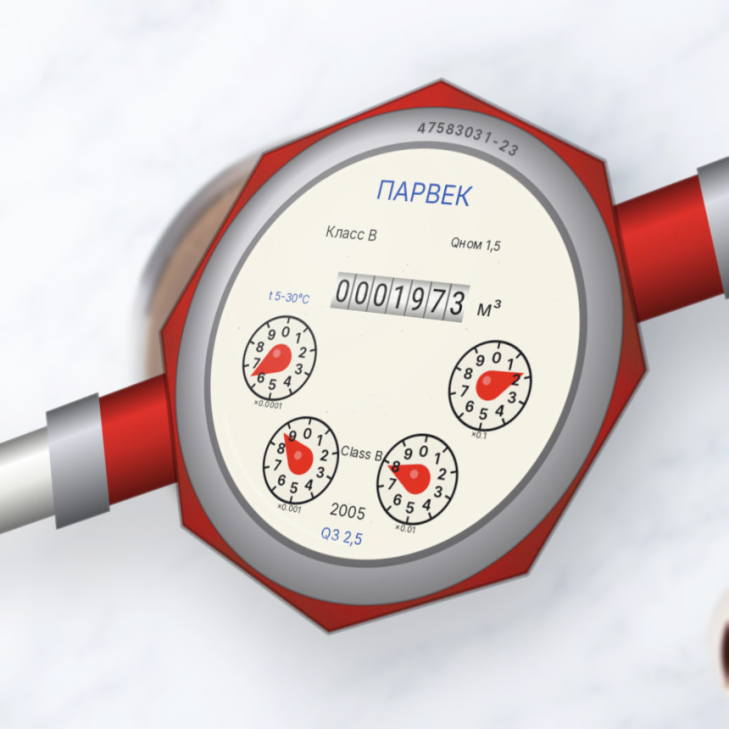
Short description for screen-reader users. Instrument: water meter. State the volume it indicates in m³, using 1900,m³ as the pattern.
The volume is 1973.1786,m³
